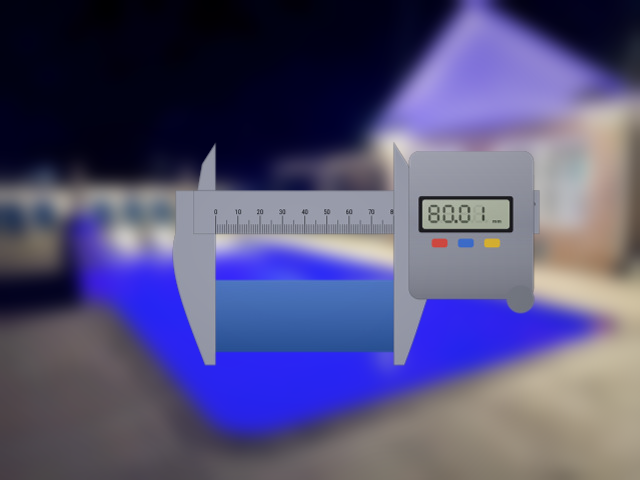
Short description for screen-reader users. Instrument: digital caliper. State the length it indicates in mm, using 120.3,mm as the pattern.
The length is 80.01,mm
